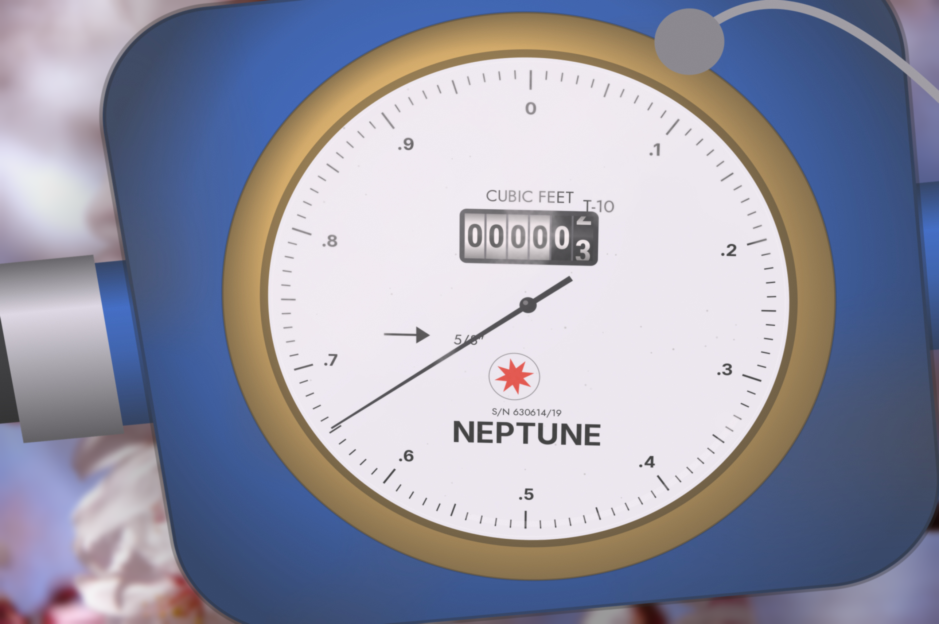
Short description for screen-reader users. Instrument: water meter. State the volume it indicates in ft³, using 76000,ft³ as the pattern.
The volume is 2.65,ft³
